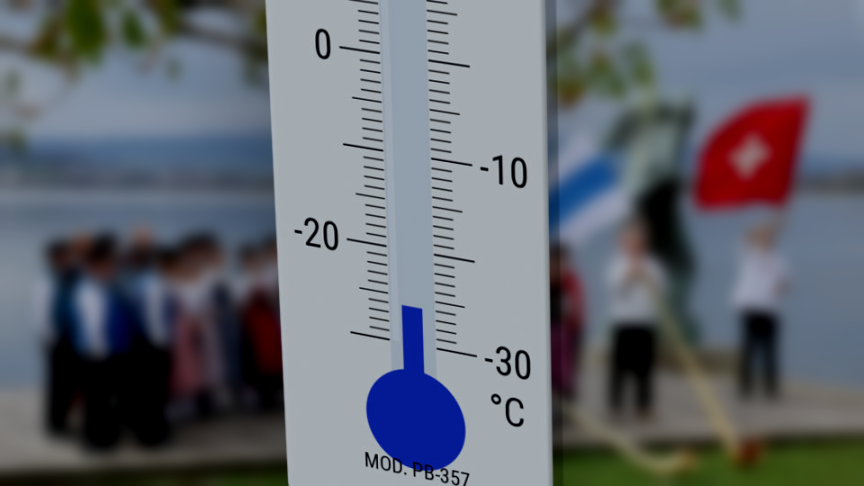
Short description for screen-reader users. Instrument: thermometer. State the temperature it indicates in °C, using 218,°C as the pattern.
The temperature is -26,°C
